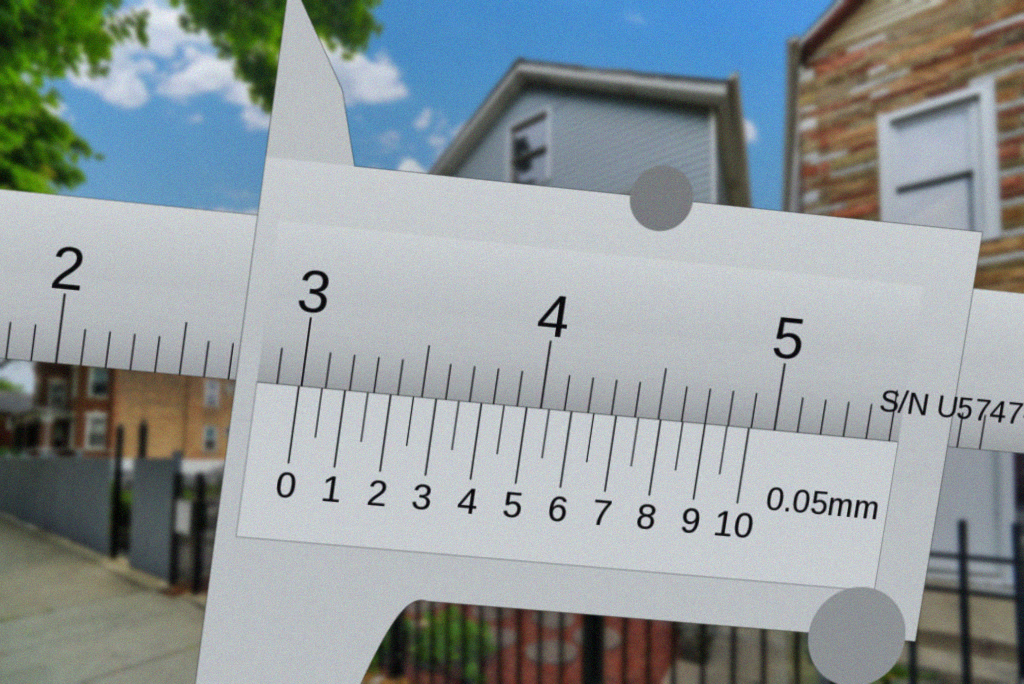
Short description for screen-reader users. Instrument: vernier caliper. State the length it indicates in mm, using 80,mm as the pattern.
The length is 29.9,mm
